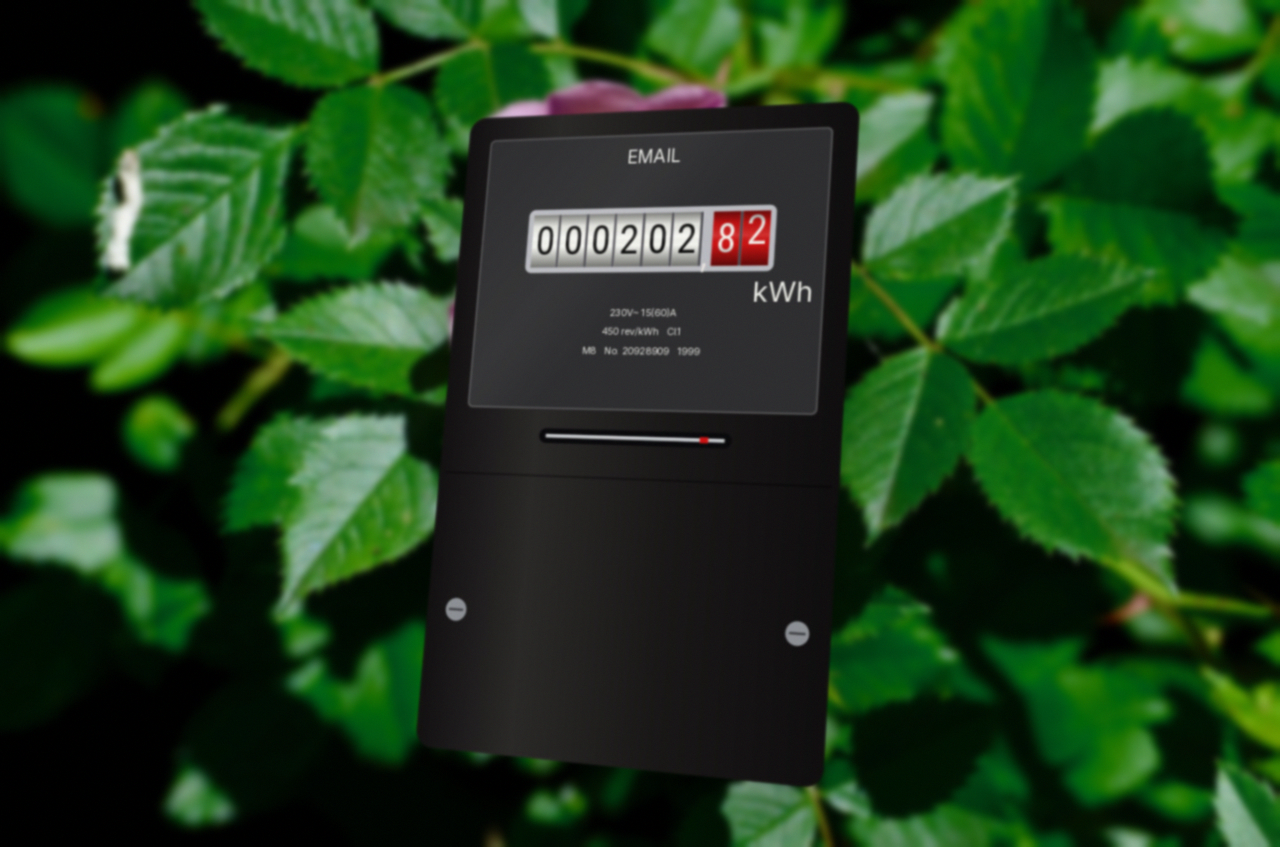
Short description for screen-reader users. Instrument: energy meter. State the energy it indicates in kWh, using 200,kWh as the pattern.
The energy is 202.82,kWh
